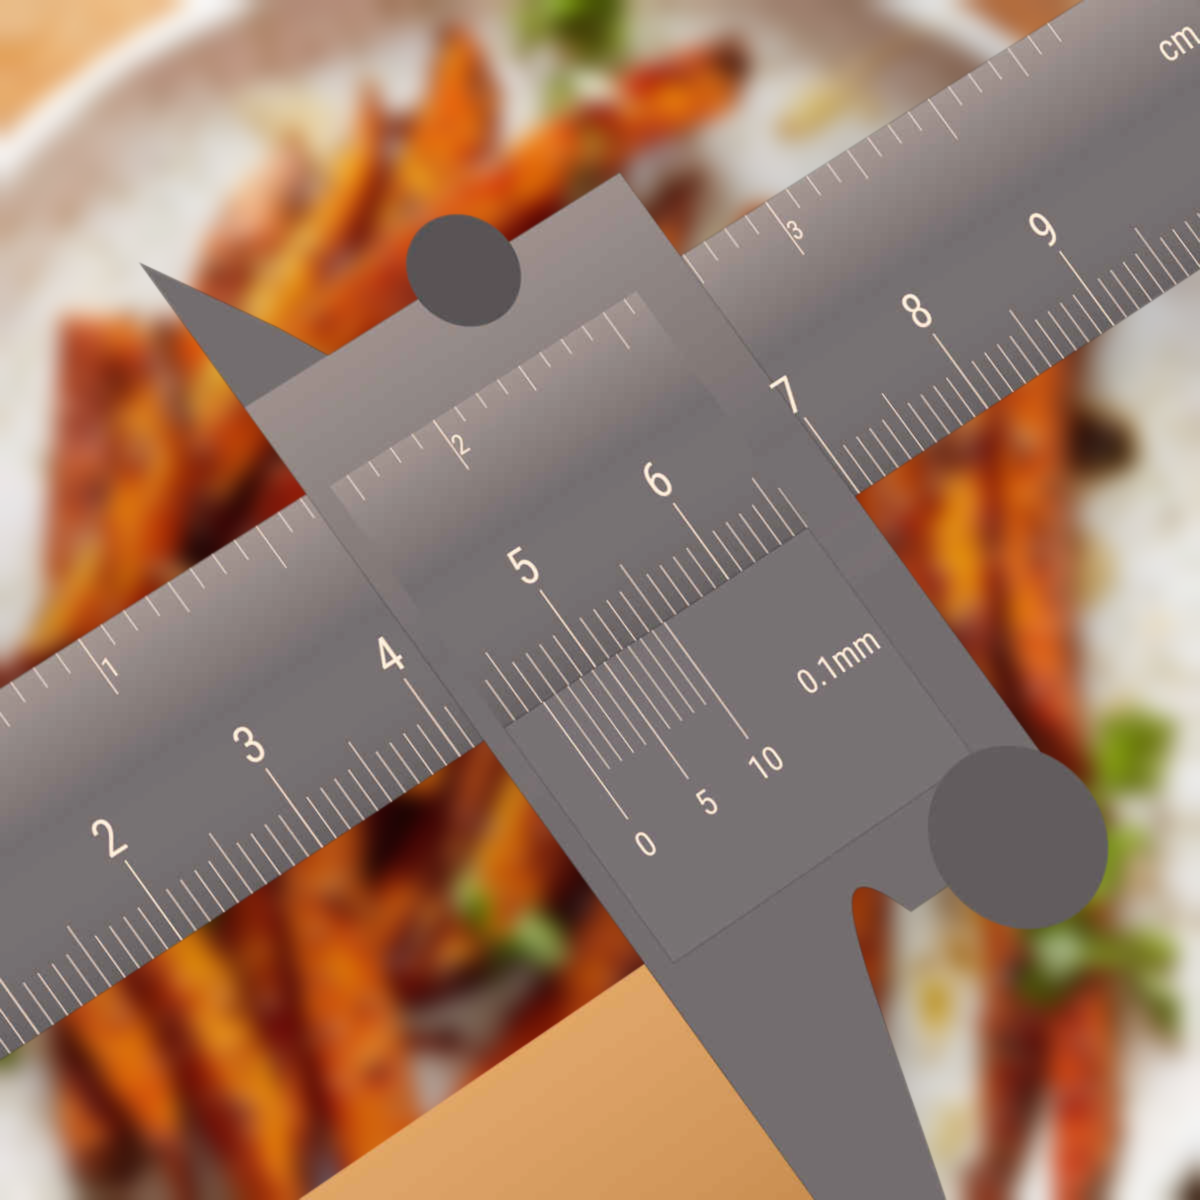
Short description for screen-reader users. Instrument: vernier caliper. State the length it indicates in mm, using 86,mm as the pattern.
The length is 46.1,mm
